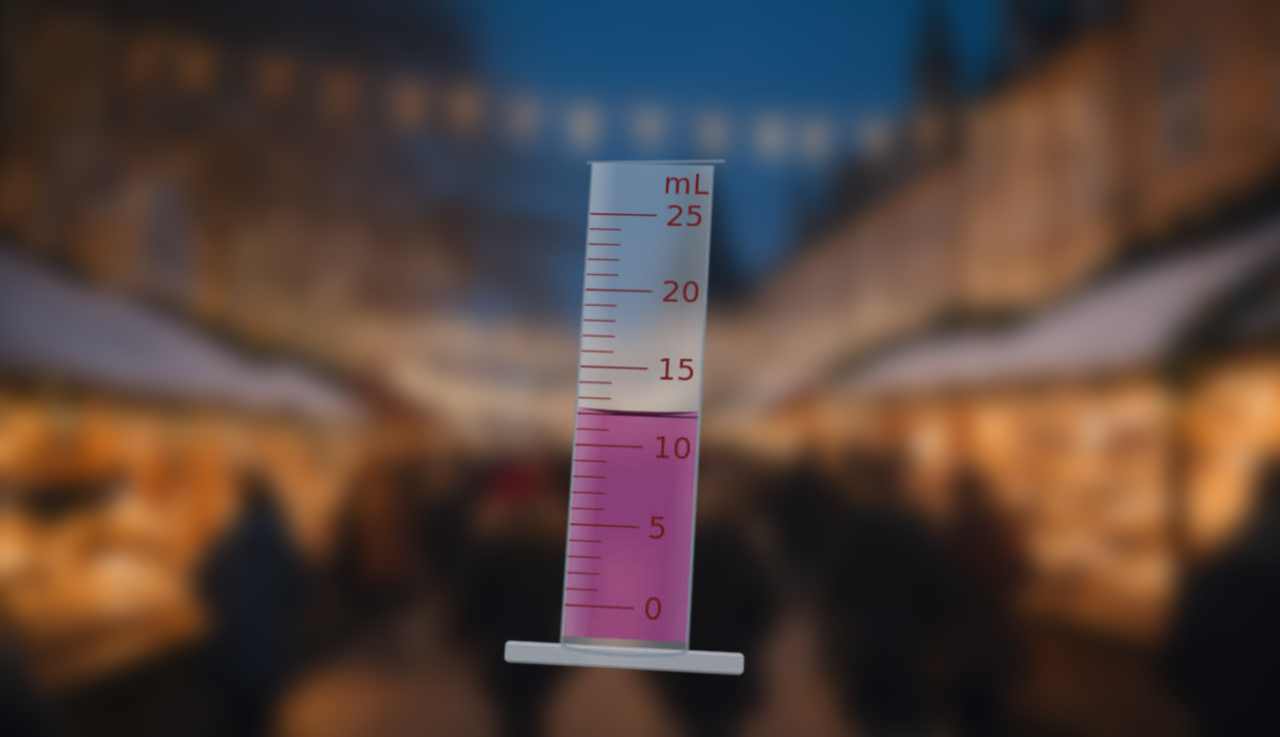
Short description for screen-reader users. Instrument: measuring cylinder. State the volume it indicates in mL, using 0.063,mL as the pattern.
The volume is 12,mL
